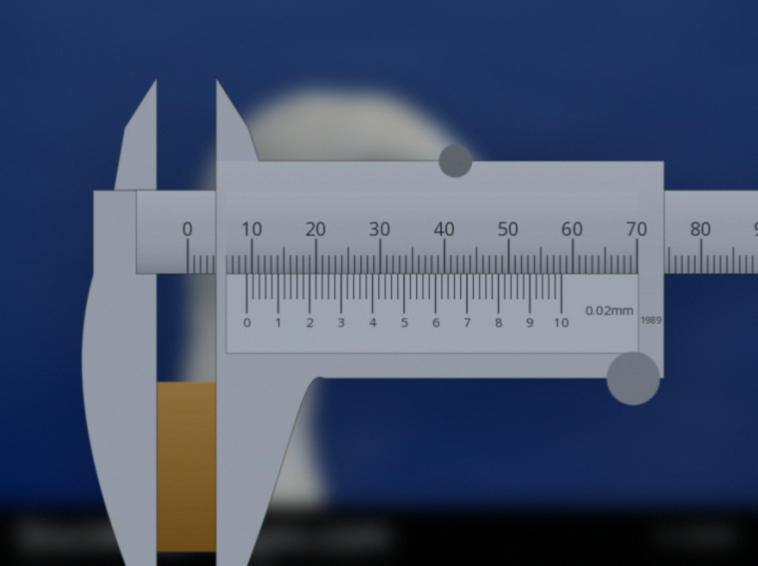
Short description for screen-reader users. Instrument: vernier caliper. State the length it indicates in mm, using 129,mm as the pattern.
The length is 9.2,mm
